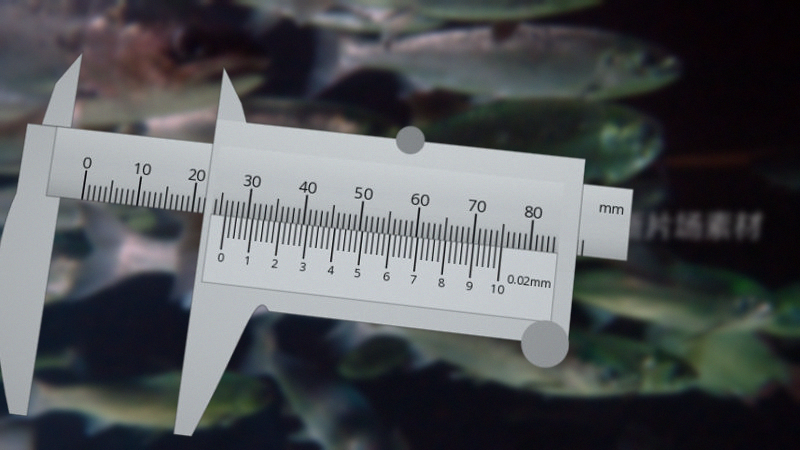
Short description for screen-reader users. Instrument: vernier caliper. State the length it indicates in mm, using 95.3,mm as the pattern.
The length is 26.0,mm
